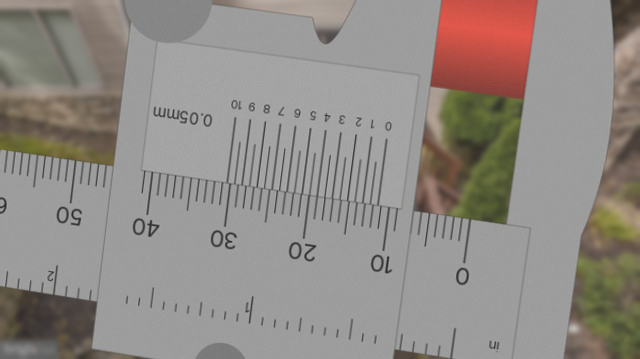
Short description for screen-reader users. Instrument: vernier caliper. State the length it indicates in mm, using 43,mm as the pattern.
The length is 11.4,mm
